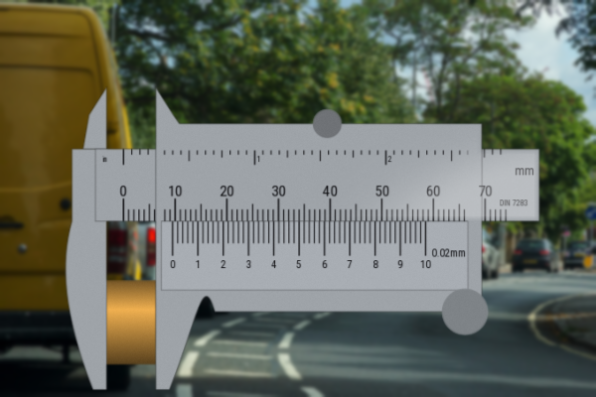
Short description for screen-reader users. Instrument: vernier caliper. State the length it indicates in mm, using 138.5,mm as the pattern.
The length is 9.5,mm
